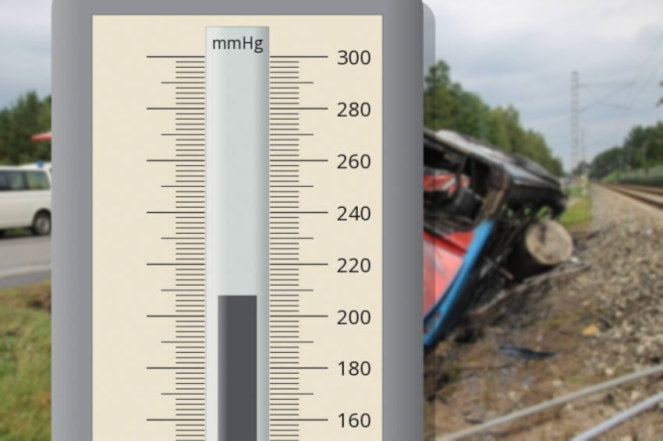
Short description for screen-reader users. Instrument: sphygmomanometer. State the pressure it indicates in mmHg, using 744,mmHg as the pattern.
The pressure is 208,mmHg
